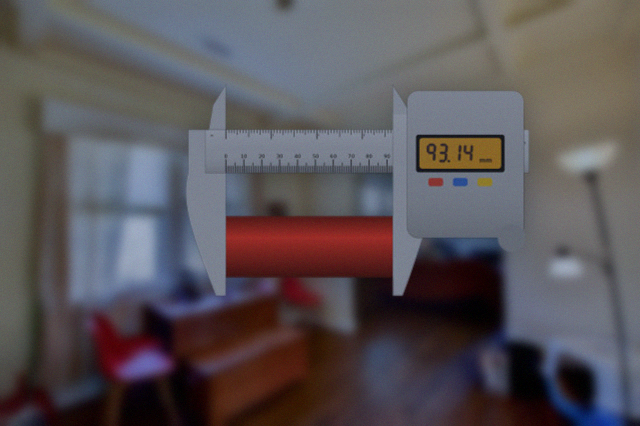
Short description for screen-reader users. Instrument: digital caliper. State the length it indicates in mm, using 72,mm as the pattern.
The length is 93.14,mm
